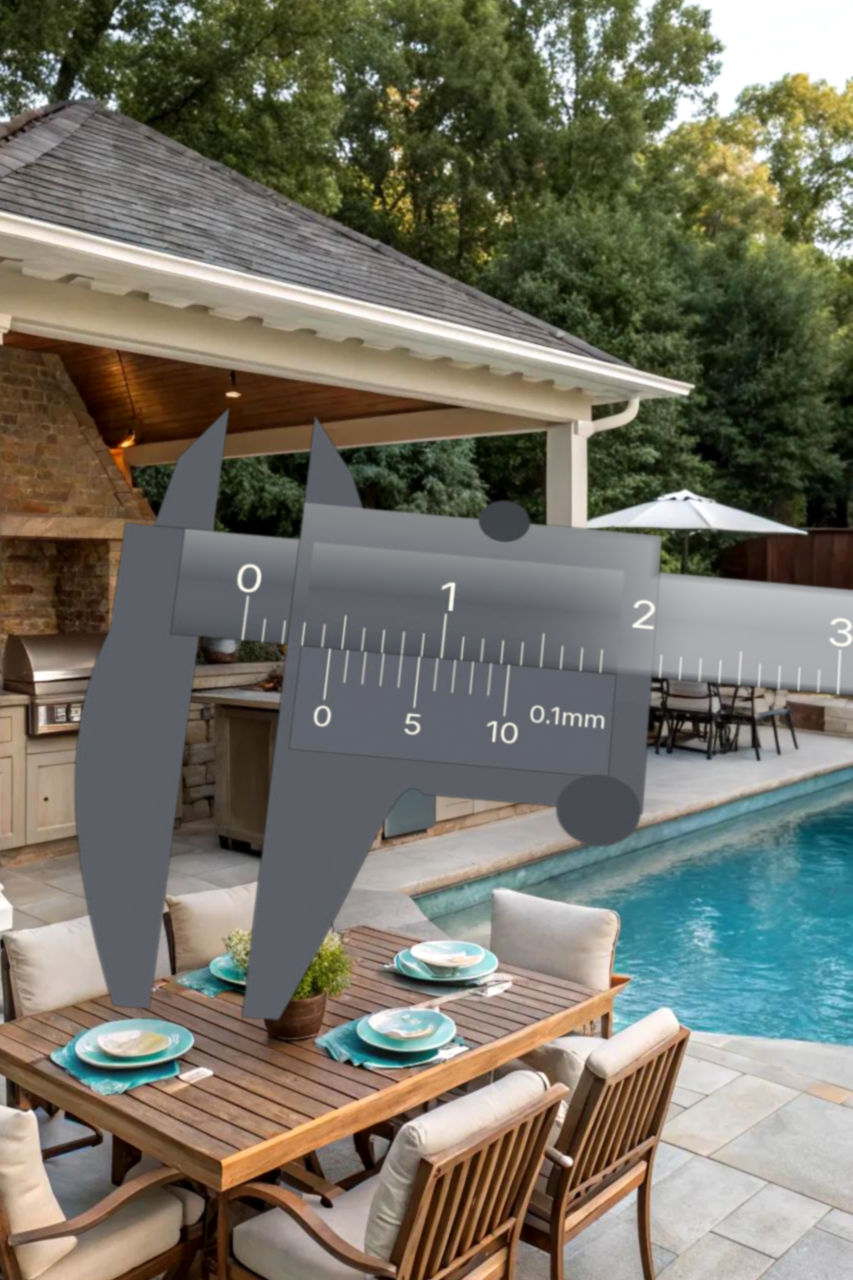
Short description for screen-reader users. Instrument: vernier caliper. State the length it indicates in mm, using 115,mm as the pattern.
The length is 4.4,mm
